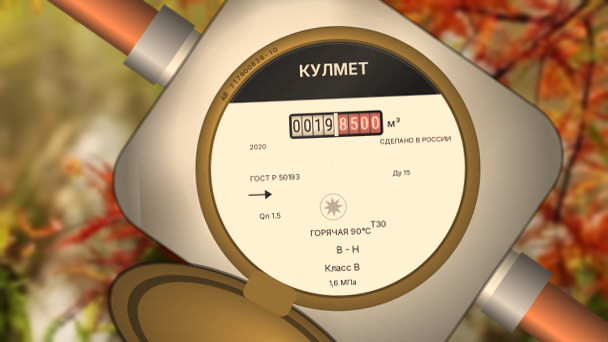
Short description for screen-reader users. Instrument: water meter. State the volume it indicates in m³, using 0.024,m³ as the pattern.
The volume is 19.8500,m³
